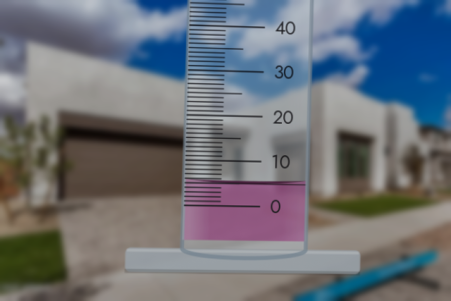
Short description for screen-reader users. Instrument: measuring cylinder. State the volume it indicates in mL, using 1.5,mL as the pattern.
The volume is 5,mL
